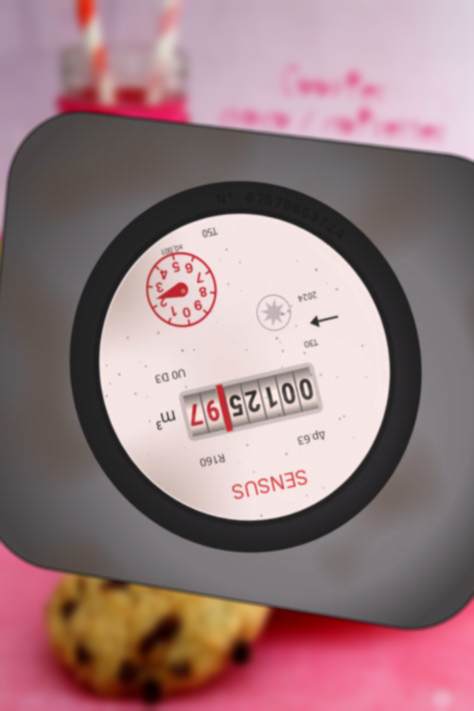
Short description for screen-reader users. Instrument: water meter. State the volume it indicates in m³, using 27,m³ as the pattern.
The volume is 125.972,m³
